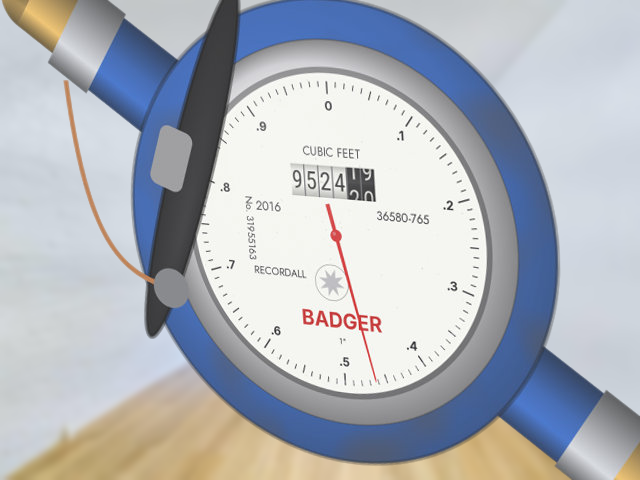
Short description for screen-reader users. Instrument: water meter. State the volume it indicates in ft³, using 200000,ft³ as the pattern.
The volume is 952419.46,ft³
